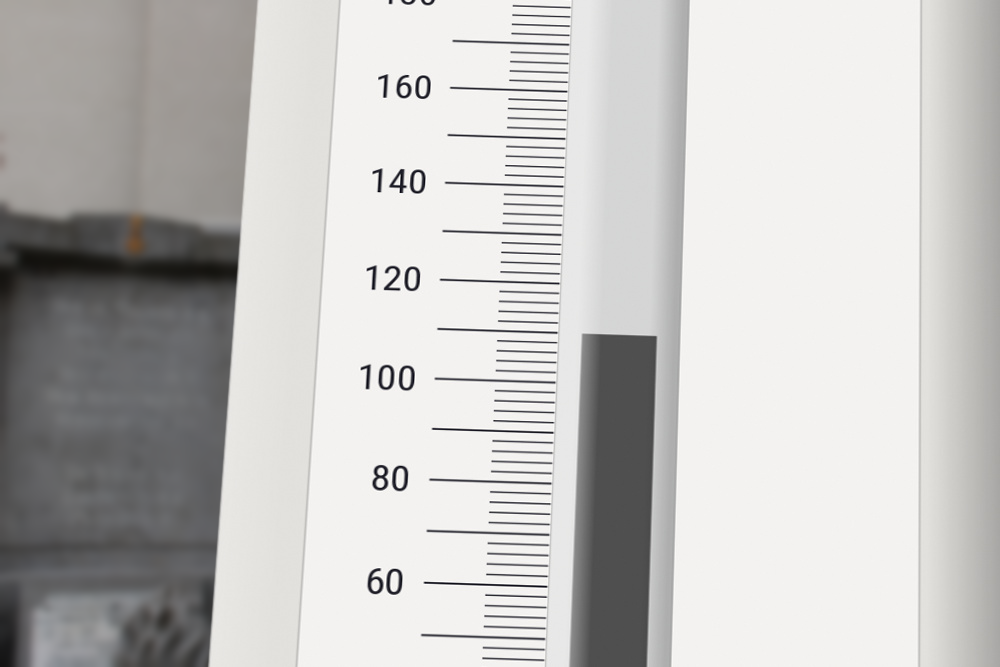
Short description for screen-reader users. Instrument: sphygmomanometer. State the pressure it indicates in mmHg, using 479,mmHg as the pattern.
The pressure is 110,mmHg
